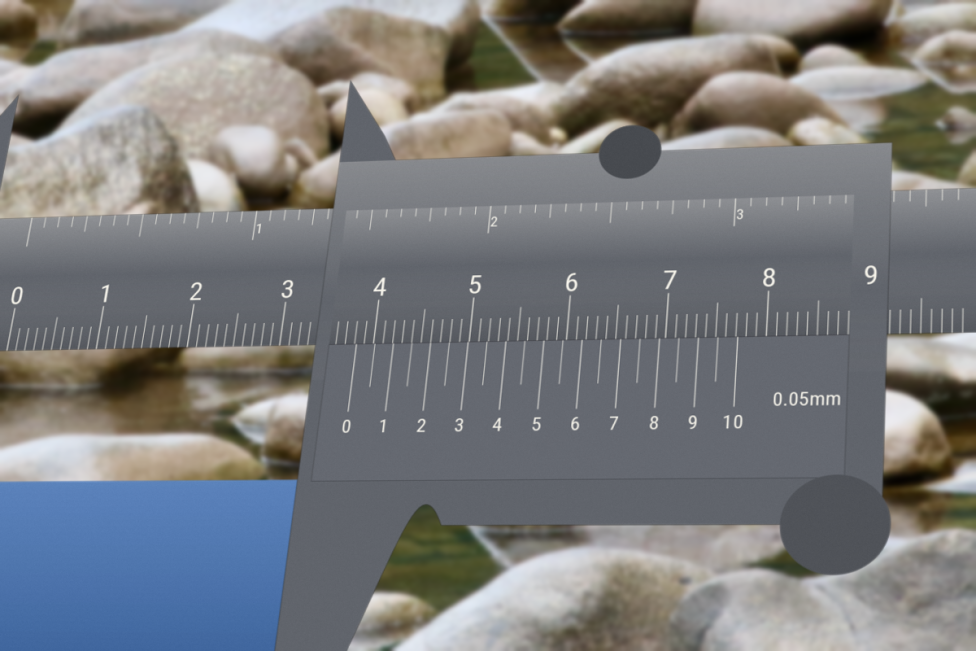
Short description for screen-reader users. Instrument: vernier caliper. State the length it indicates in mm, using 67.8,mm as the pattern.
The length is 38.2,mm
